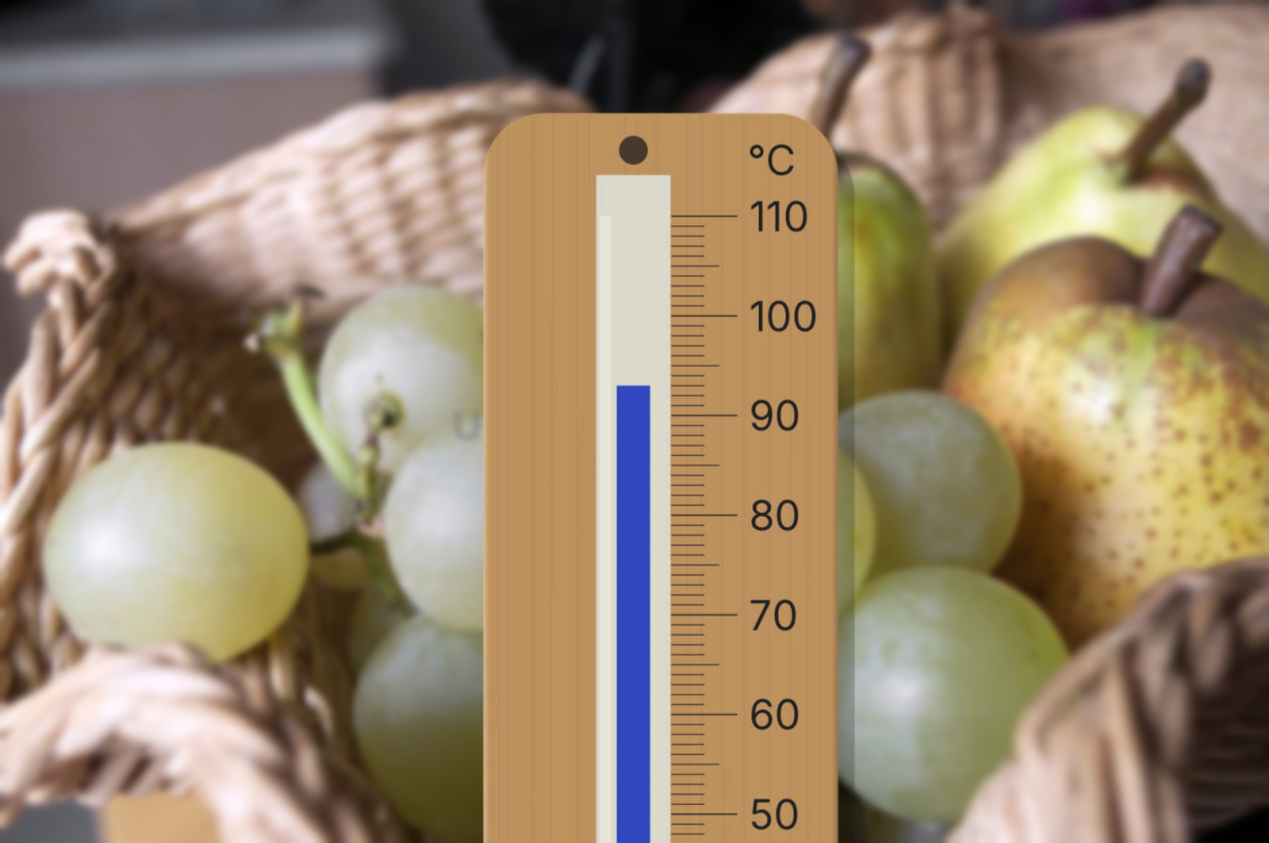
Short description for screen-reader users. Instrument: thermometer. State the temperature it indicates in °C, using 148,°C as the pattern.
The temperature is 93,°C
